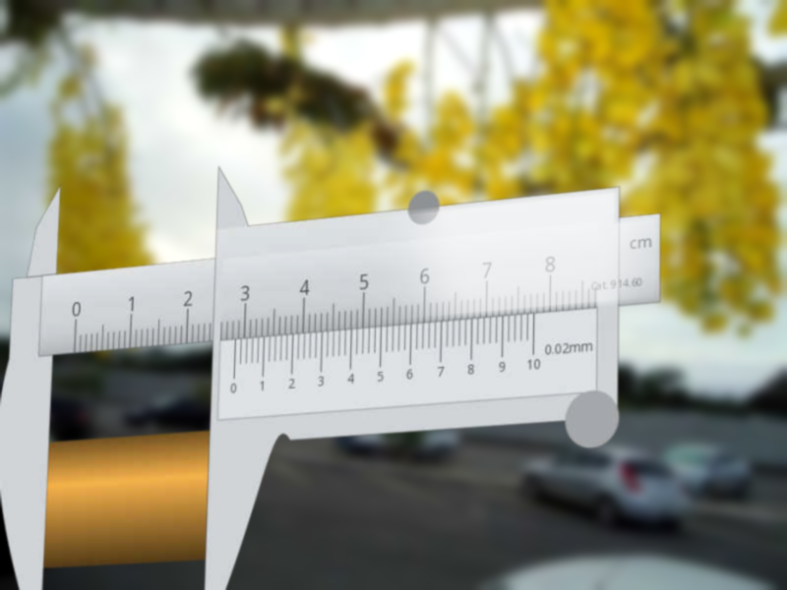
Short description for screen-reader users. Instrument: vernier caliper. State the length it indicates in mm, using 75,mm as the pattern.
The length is 28.5,mm
